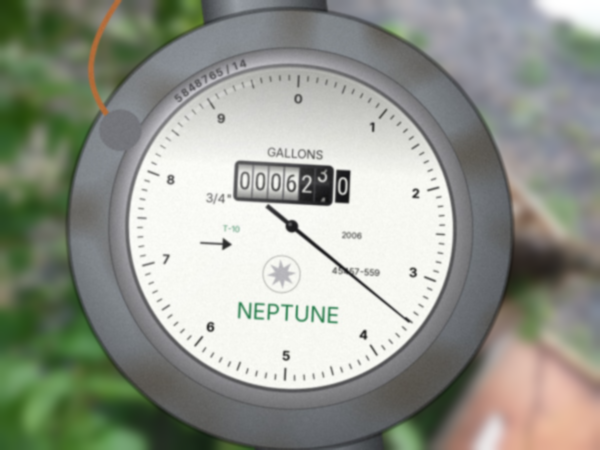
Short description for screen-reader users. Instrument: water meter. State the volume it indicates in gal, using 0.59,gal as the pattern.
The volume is 6233.5,gal
